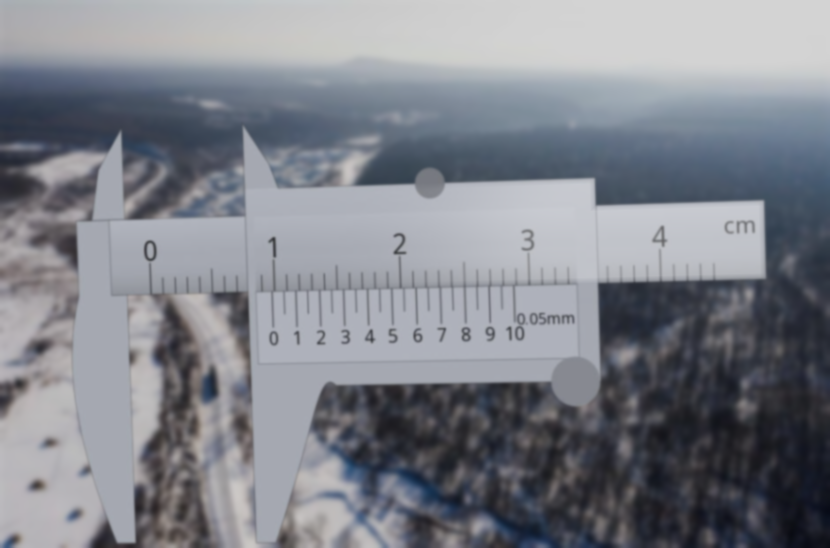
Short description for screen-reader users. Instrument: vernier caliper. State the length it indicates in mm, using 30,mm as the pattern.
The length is 9.8,mm
